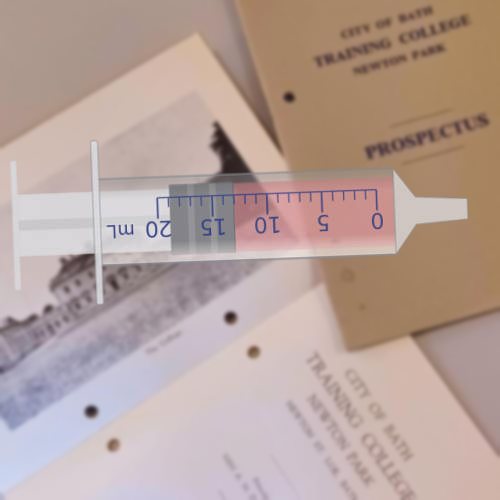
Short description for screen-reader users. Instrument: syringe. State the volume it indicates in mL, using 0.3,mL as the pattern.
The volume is 13,mL
